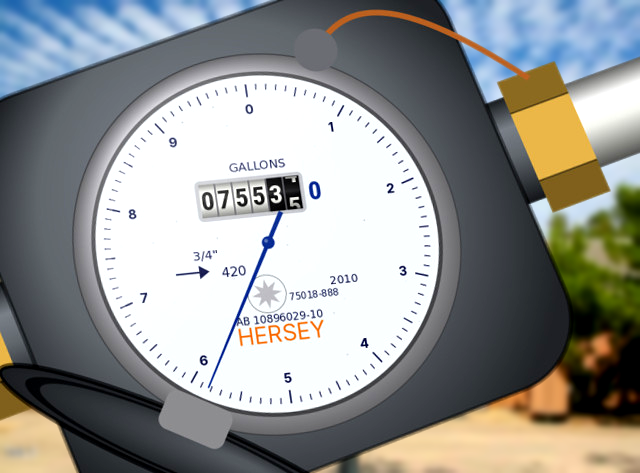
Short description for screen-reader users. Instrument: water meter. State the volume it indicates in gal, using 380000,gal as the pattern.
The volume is 755345.8,gal
